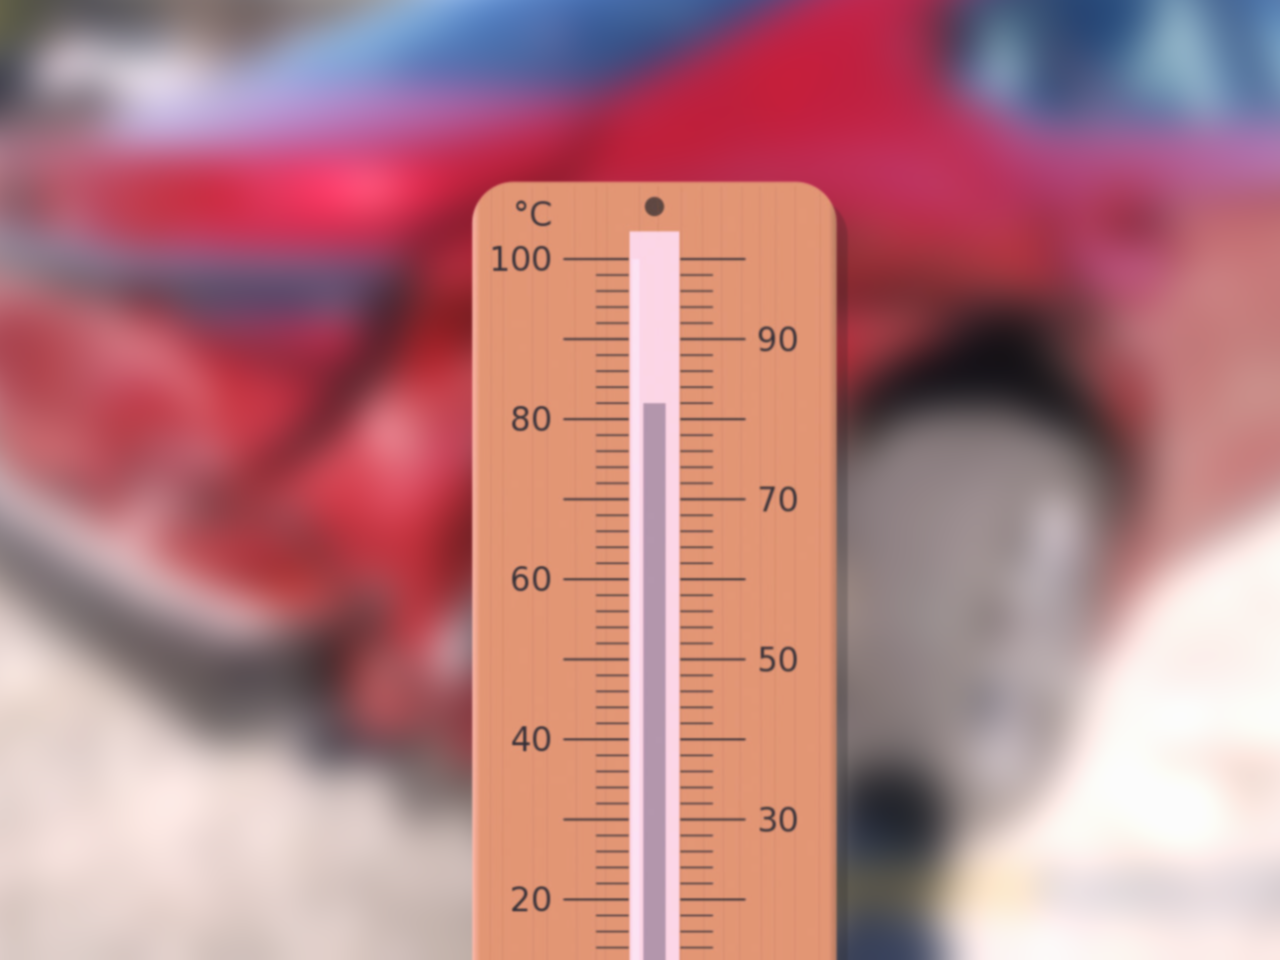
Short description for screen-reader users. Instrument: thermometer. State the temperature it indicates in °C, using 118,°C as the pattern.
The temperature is 82,°C
